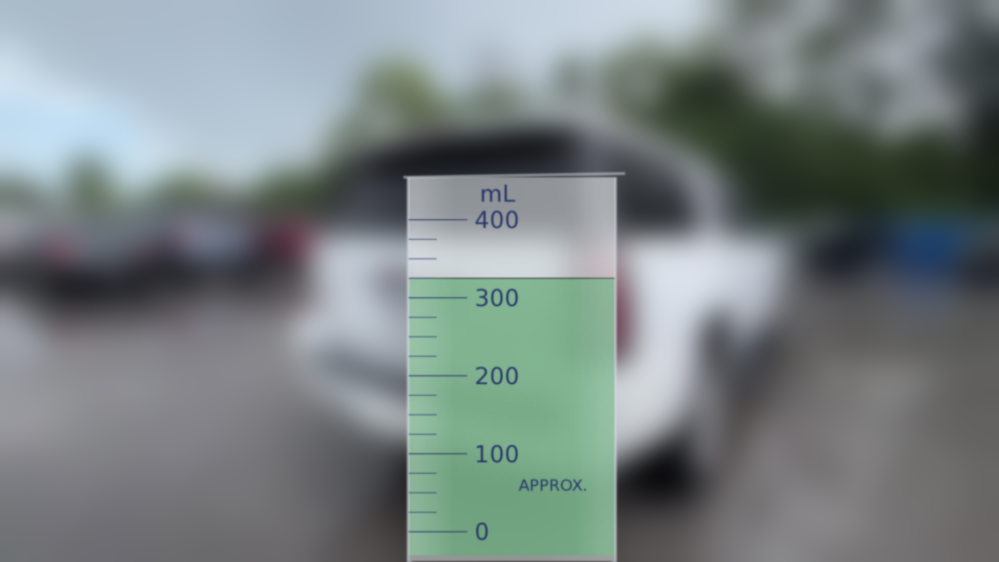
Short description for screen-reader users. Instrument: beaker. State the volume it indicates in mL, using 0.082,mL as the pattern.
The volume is 325,mL
